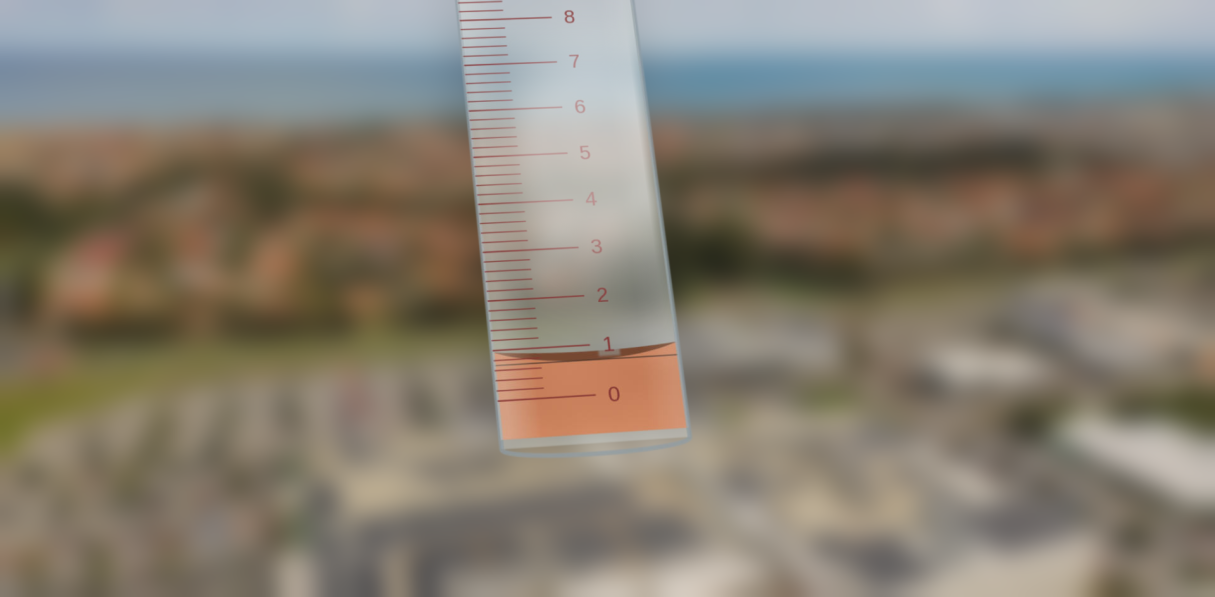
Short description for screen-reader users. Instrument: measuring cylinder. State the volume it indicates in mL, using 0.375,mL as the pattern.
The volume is 0.7,mL
